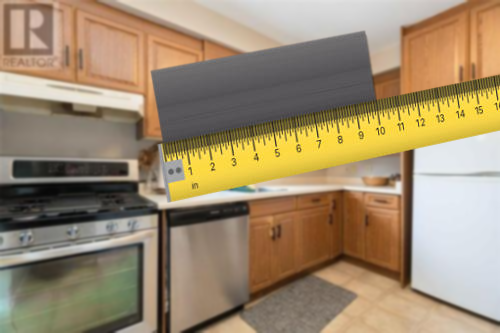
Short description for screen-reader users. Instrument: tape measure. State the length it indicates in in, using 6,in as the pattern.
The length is 10,in
